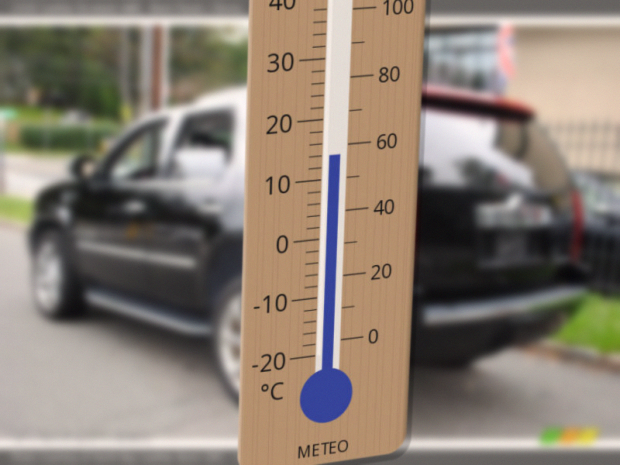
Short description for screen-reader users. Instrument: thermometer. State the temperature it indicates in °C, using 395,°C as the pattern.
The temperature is 14,°C
